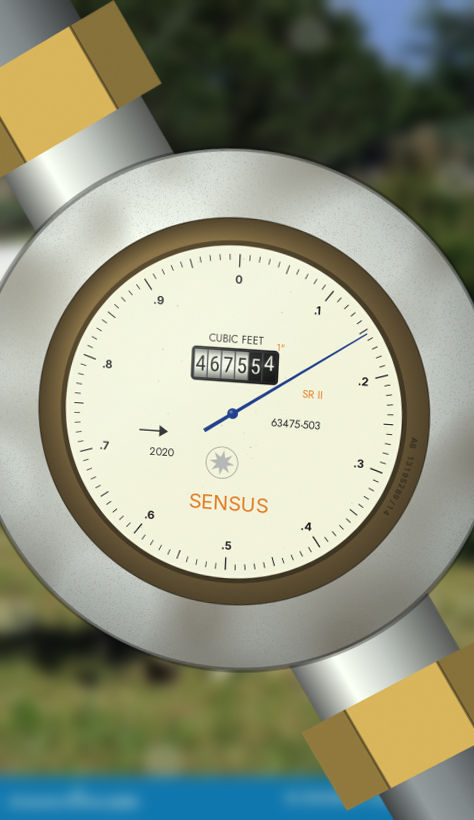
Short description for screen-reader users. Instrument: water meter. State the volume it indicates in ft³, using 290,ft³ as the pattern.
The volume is 467554.15,ft³
